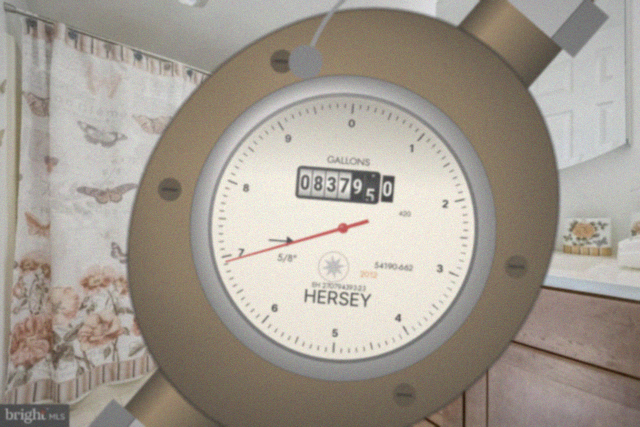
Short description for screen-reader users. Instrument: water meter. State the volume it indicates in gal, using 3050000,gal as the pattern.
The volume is 837946.9,gal
